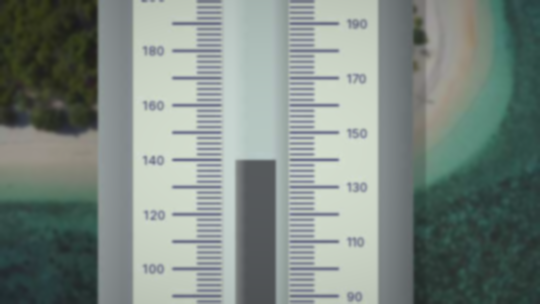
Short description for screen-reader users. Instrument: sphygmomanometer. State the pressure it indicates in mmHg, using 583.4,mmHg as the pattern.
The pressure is 140,mmHg
